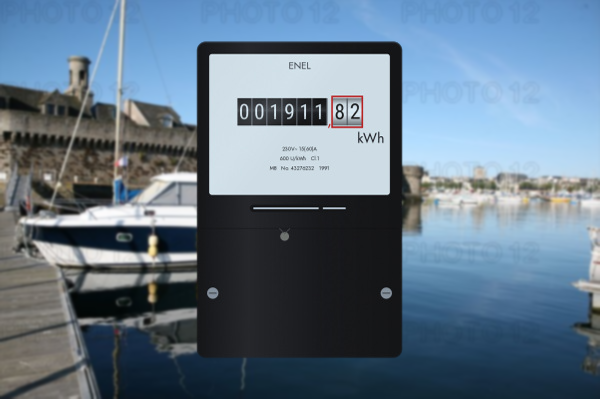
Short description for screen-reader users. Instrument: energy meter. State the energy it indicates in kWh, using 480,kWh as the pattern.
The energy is 1911.82,kWh
